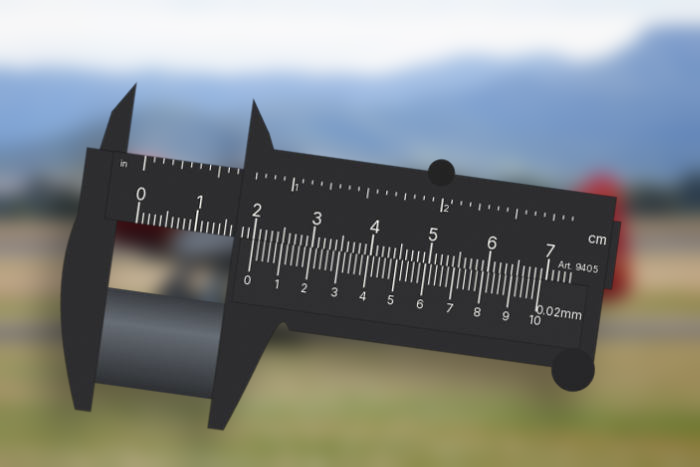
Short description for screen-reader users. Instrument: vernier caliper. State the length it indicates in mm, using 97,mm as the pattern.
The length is 20.0,mm
